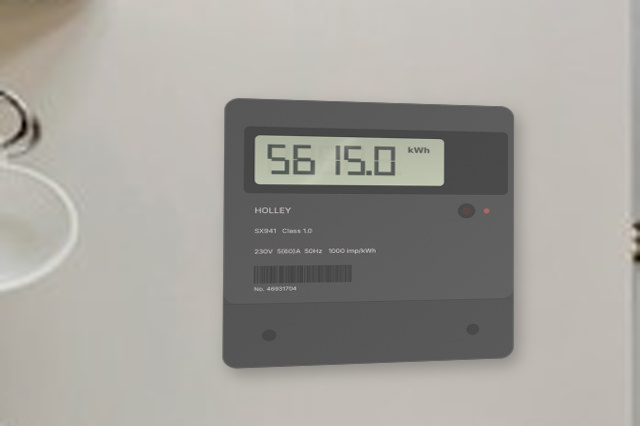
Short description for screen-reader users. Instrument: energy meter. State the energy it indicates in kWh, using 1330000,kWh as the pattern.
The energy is 5615.0,kWh
